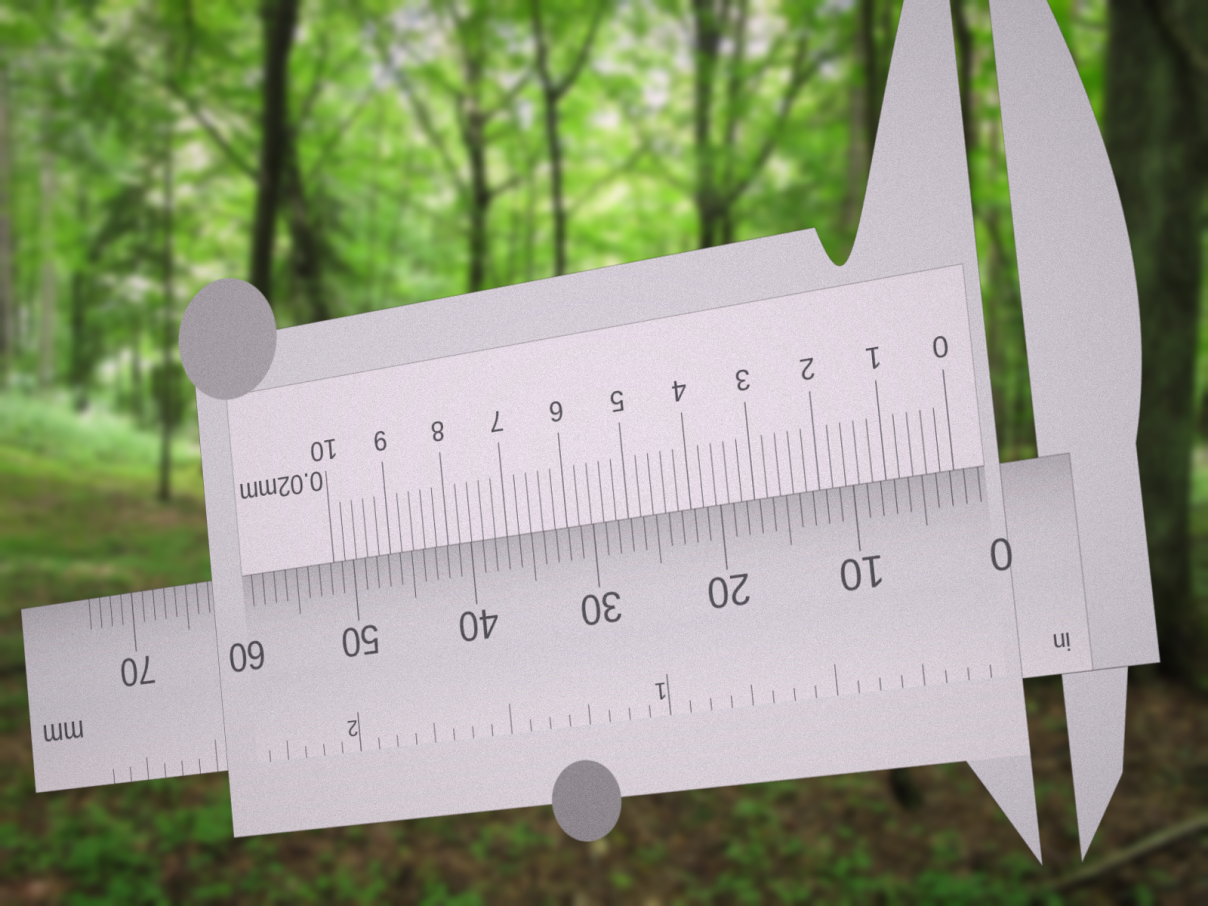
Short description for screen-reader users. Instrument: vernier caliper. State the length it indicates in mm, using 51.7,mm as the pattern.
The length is 2.7,mm
